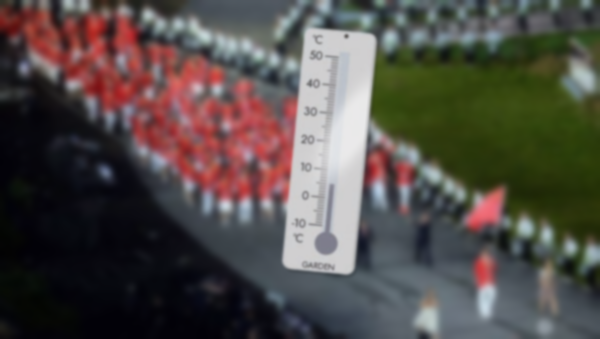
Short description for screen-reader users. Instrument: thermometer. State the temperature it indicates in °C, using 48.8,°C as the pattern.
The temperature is 5,°C
